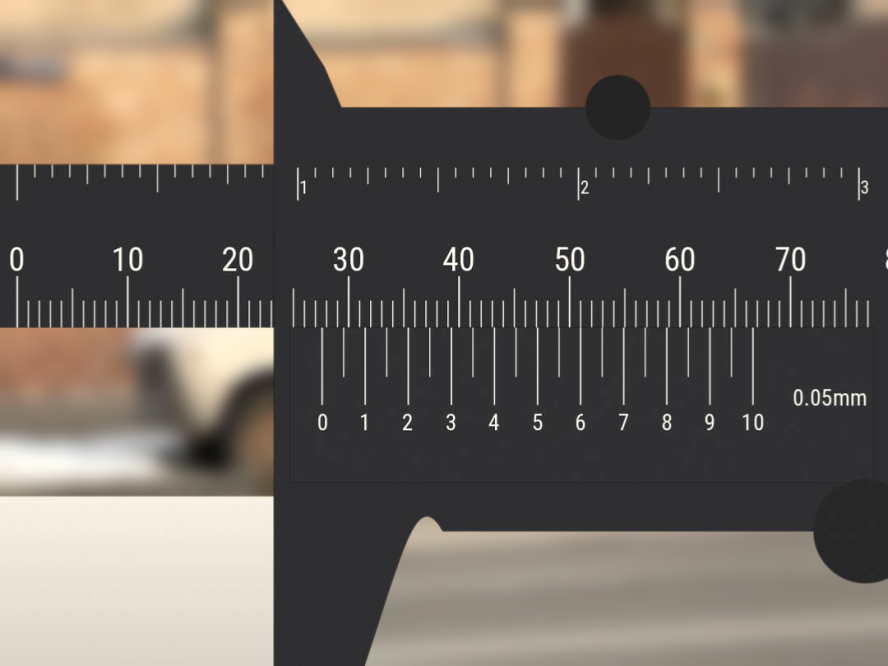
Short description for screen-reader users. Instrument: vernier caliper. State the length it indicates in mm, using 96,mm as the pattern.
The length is 27.6,mm
